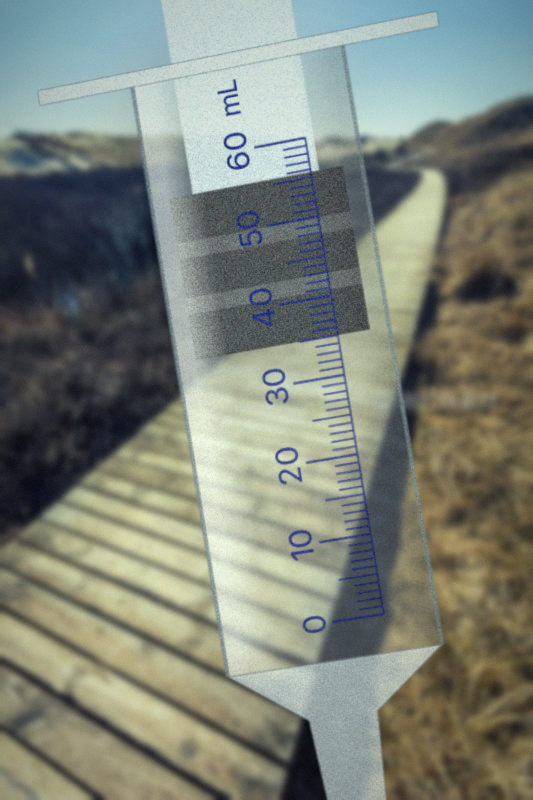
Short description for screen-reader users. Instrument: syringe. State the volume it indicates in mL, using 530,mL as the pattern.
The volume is 35,mL
